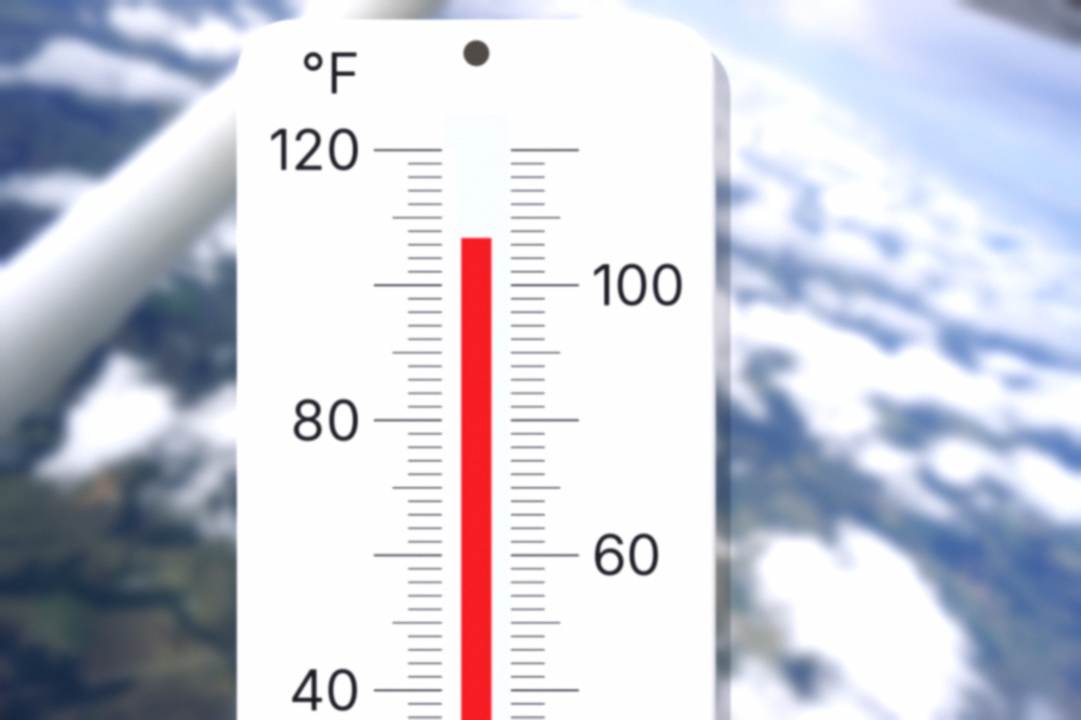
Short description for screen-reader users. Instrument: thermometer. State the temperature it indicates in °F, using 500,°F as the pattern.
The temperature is 107,°F
